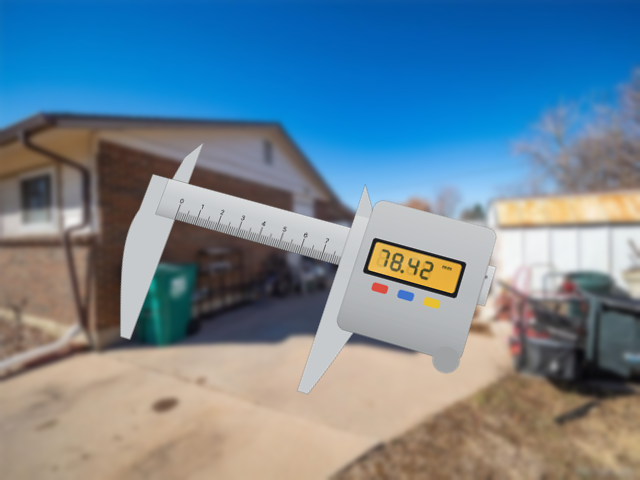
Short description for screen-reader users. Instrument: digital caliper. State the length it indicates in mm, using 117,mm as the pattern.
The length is 78.42,mm
